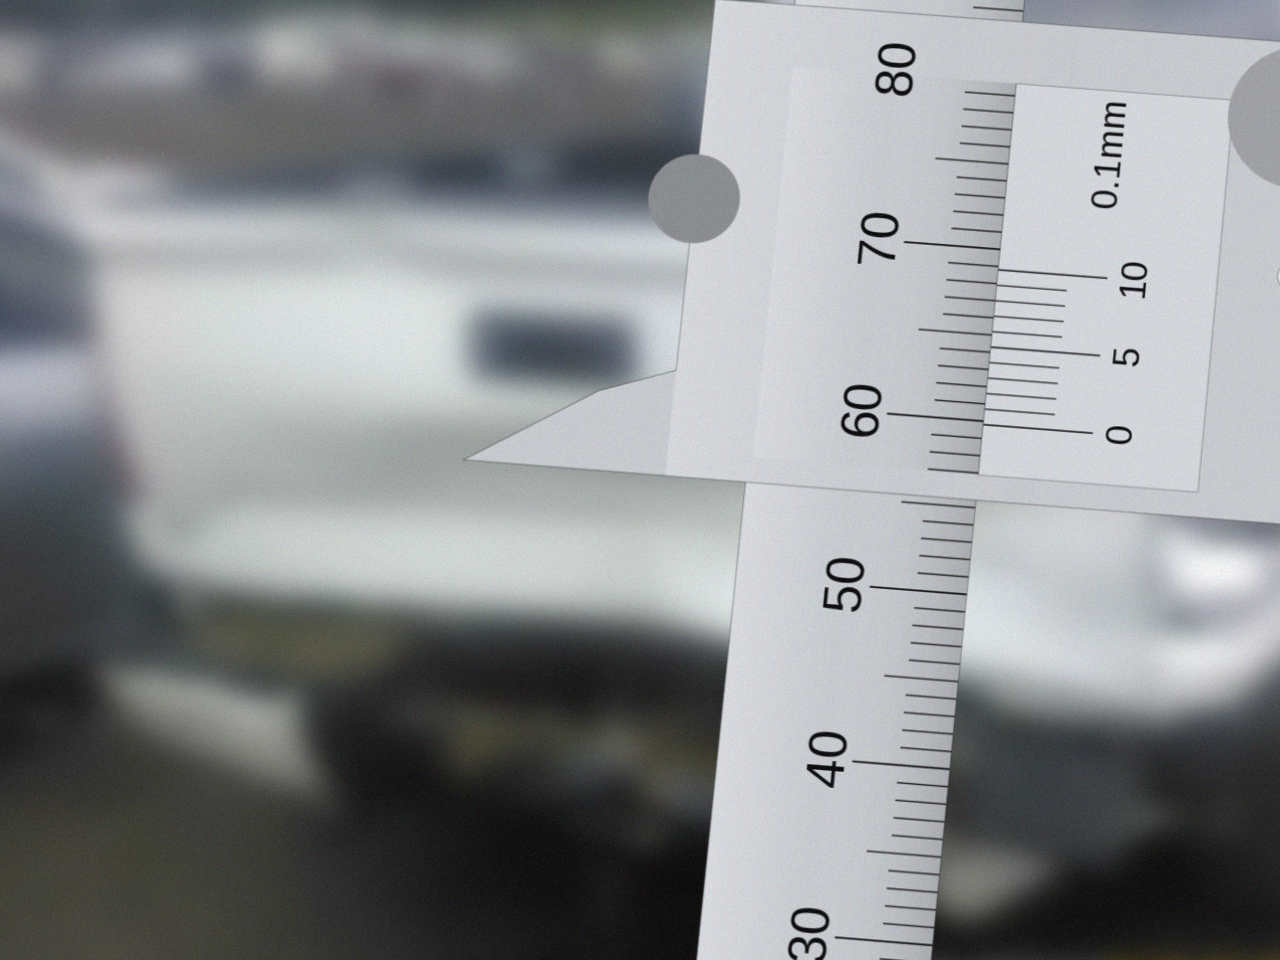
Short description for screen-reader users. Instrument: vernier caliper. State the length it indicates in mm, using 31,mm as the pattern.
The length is 59.8,mm
